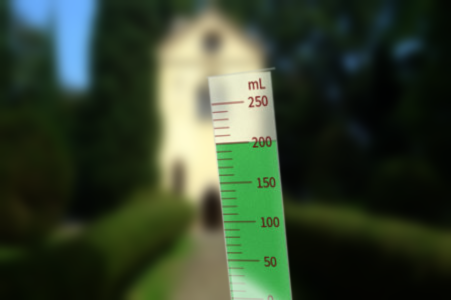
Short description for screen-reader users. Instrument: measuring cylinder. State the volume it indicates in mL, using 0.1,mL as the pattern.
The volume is 200,mL
